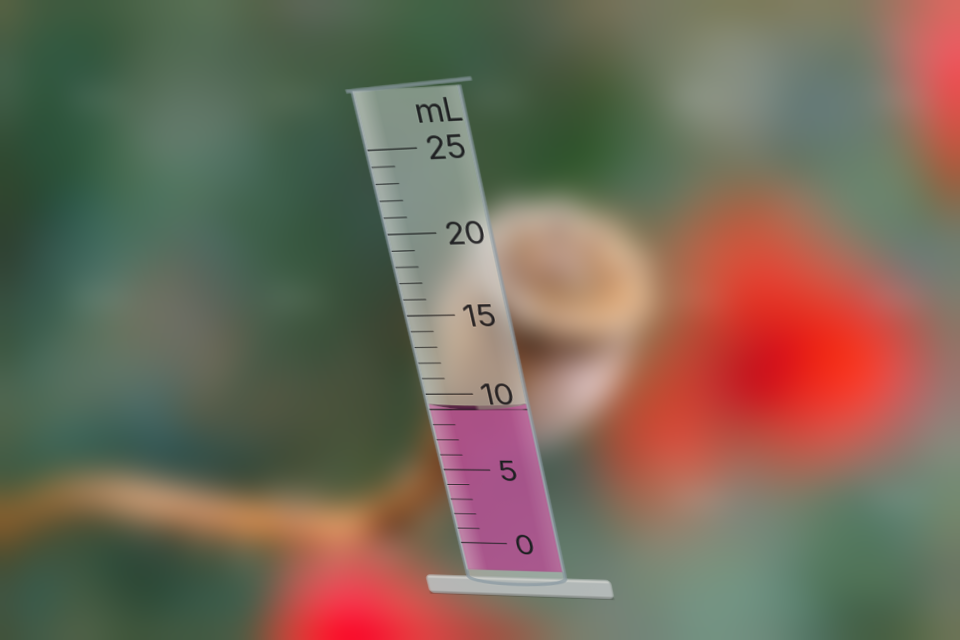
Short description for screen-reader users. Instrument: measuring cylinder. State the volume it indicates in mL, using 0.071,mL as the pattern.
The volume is 9,mL
